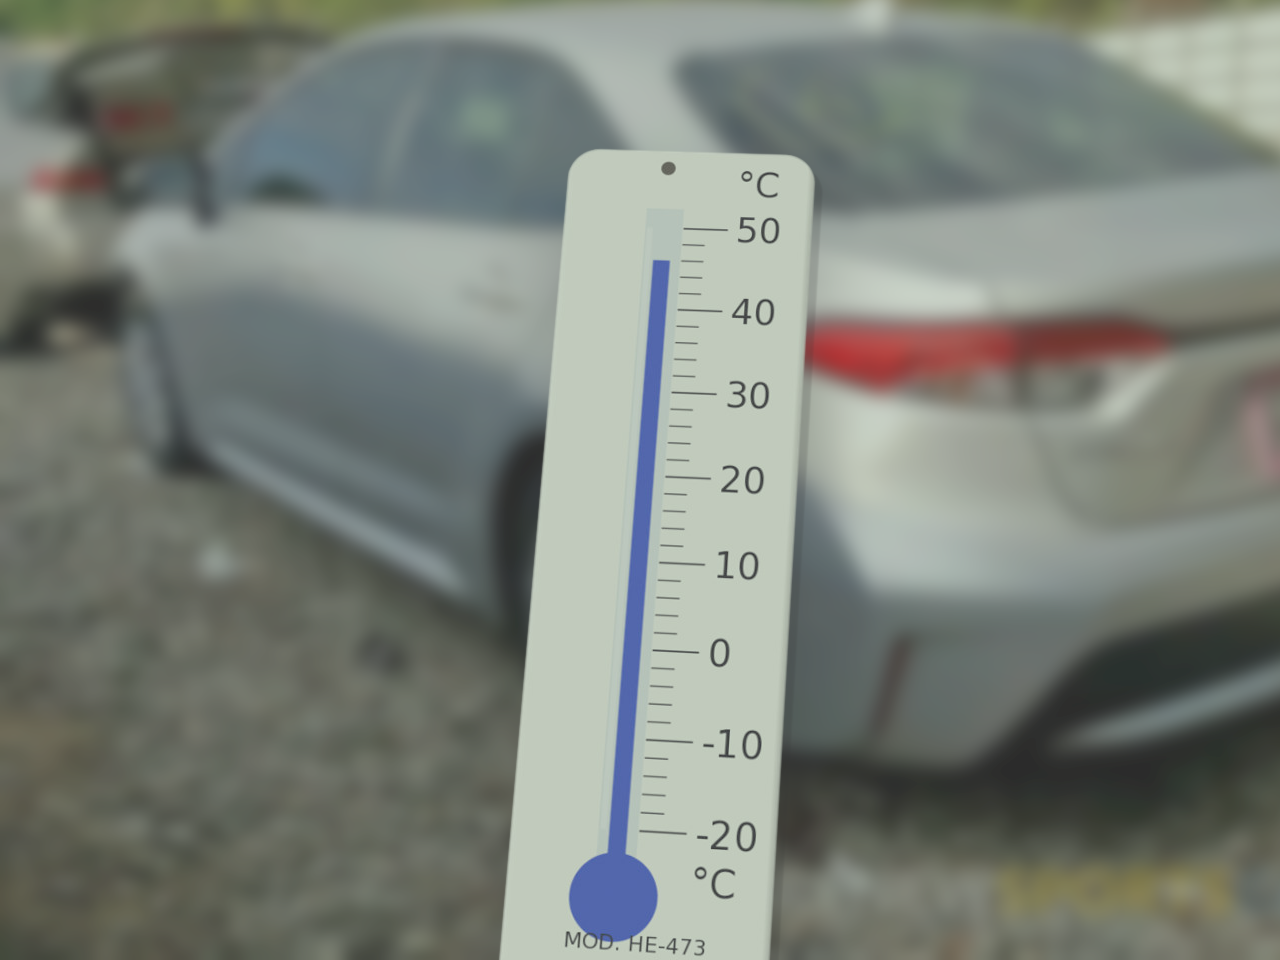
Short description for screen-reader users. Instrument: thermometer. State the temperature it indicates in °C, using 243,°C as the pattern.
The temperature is 46,°C
